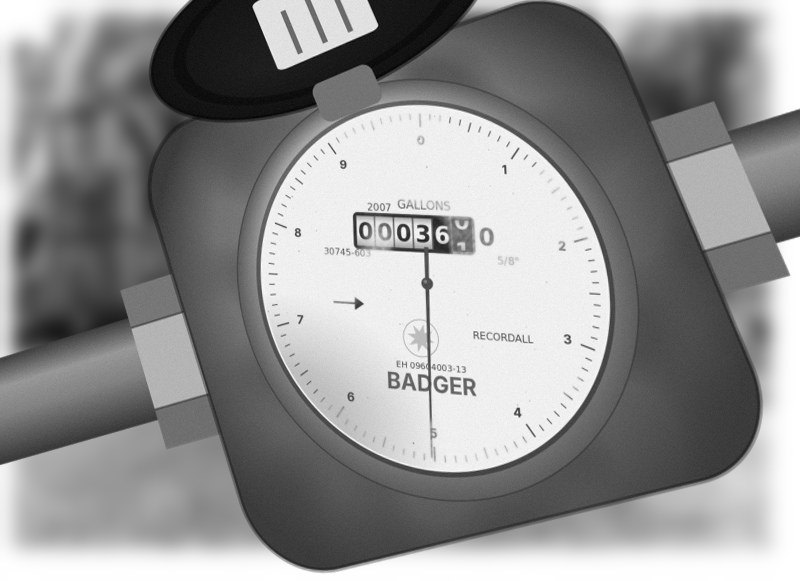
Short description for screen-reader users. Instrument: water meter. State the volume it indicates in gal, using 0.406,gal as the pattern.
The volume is 3605.0,gal
